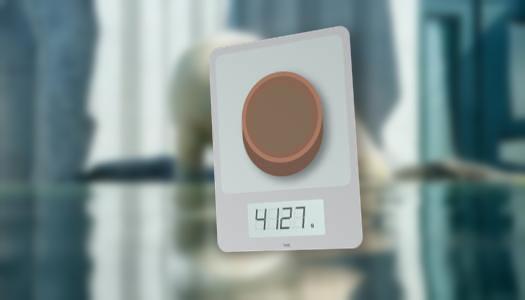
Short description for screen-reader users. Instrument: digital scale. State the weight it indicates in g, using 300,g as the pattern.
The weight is 4127,g
